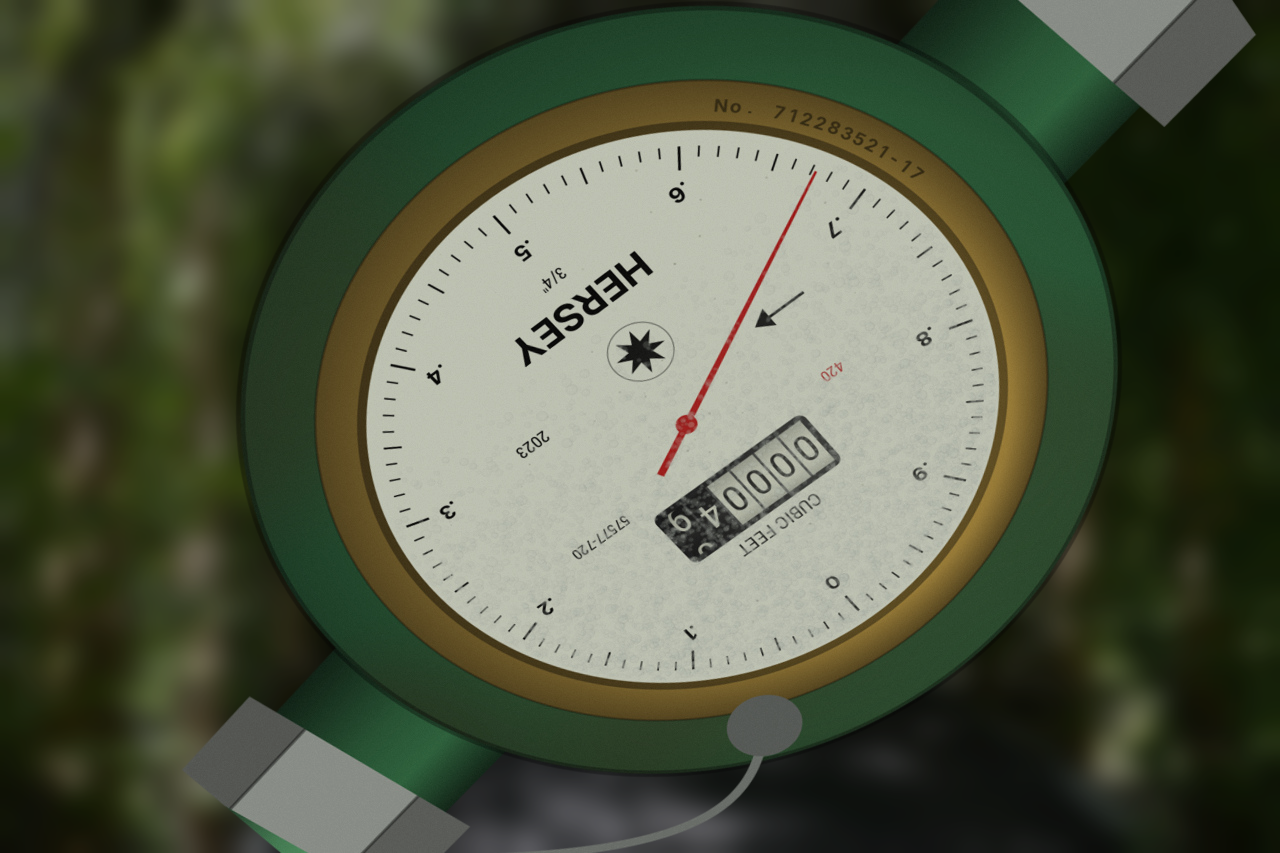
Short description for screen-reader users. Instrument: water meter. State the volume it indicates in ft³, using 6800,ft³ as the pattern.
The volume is 48.67,ft³
